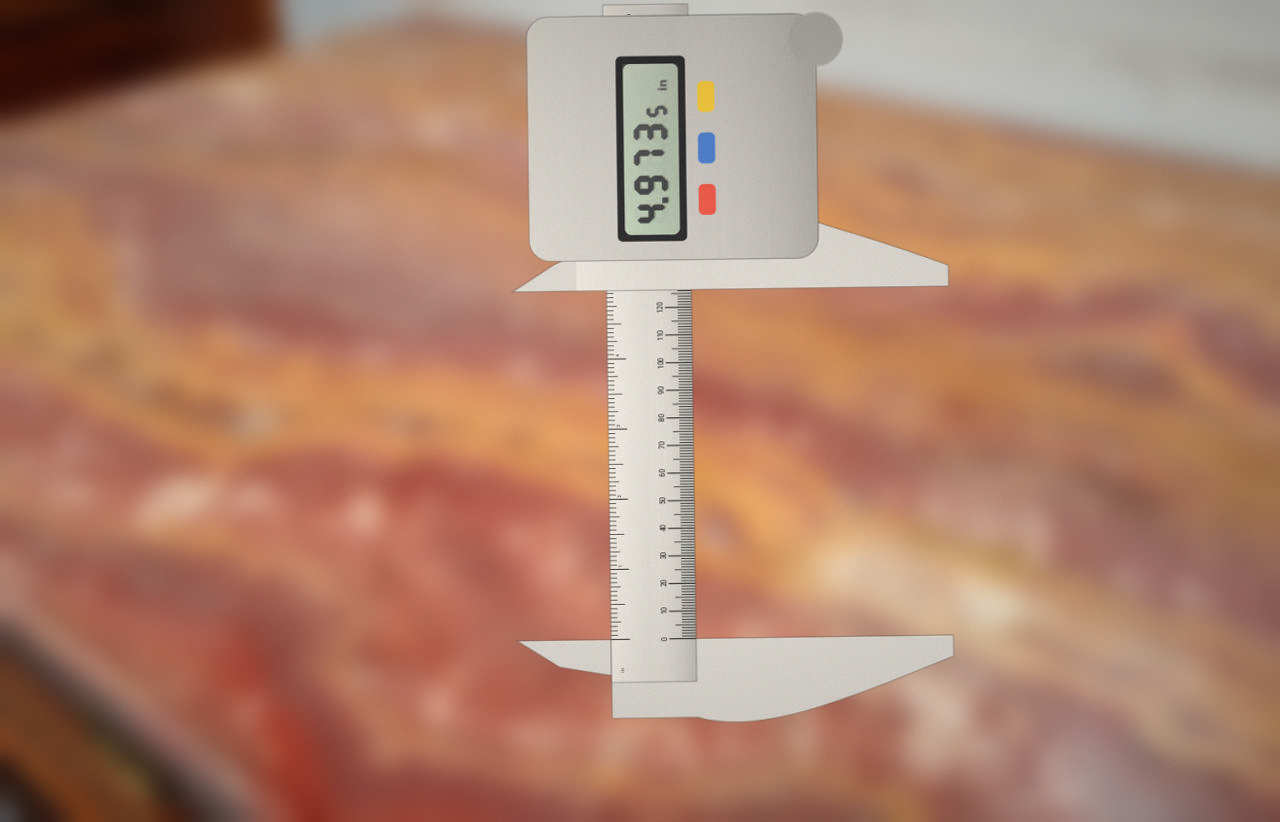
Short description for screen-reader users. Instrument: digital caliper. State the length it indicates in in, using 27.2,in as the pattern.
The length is 4.9735,in
